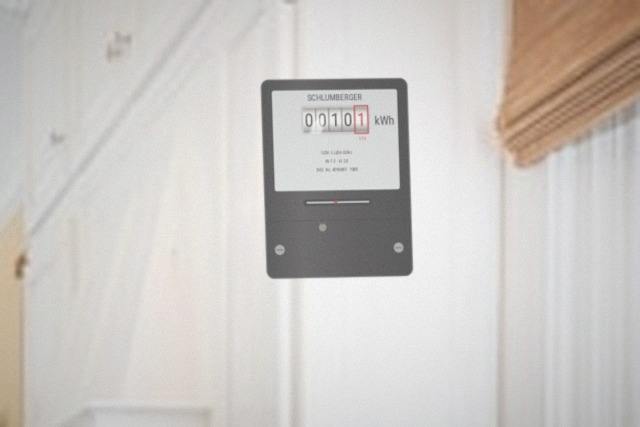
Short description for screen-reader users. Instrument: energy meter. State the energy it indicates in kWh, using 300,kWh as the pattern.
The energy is 10.1,kWh
